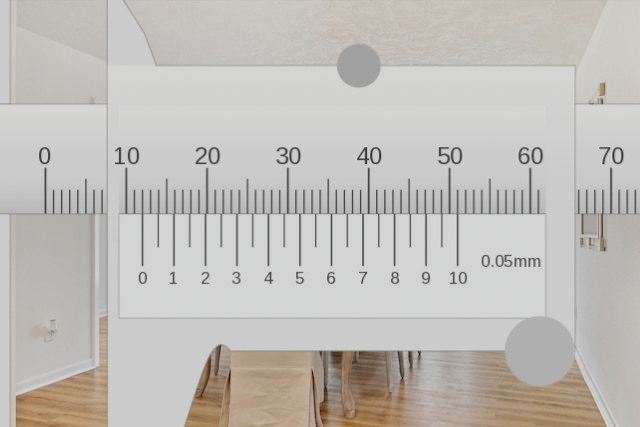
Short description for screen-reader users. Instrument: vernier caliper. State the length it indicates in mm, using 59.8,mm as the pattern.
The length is 12.0,mm
